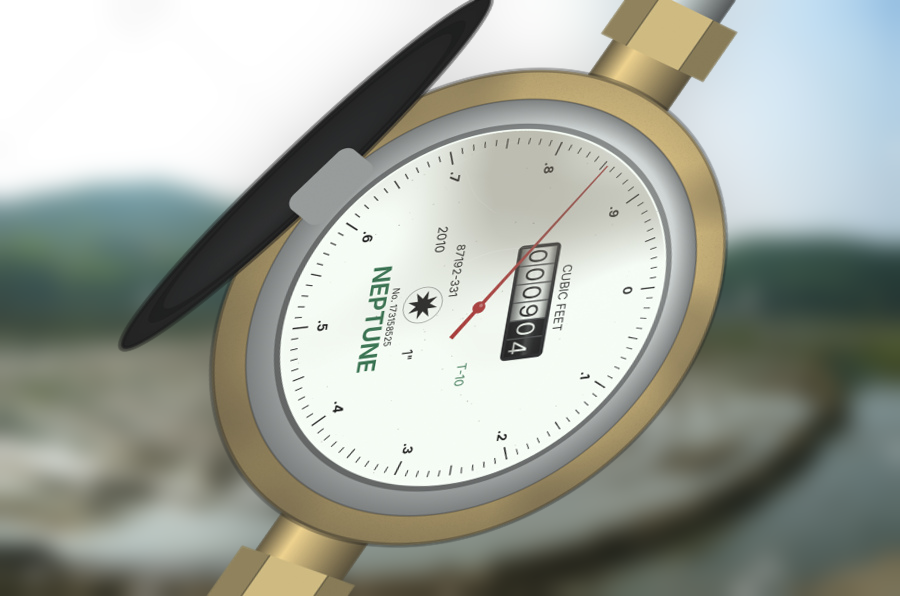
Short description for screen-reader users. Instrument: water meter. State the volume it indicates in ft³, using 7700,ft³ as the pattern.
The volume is 903.85,ft³
